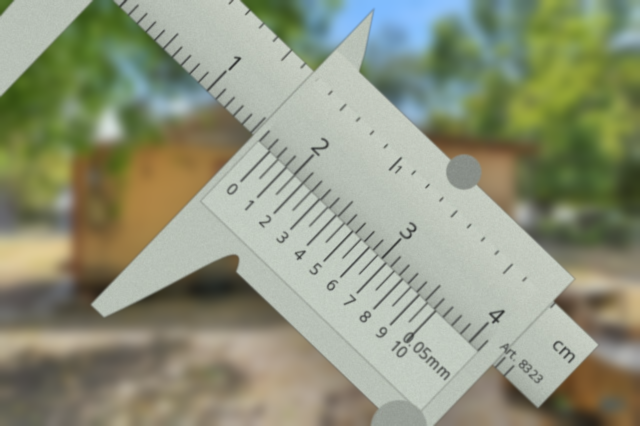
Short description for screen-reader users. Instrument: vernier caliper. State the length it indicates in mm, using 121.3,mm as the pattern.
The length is 17.2,mm
